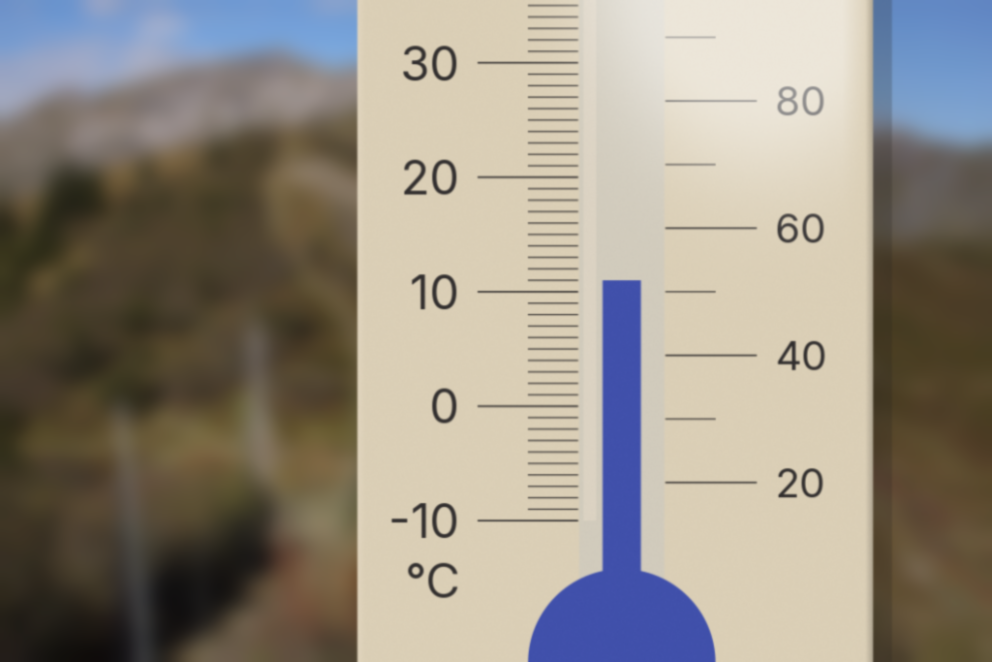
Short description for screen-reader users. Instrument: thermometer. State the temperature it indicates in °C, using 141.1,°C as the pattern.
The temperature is 11,°C
